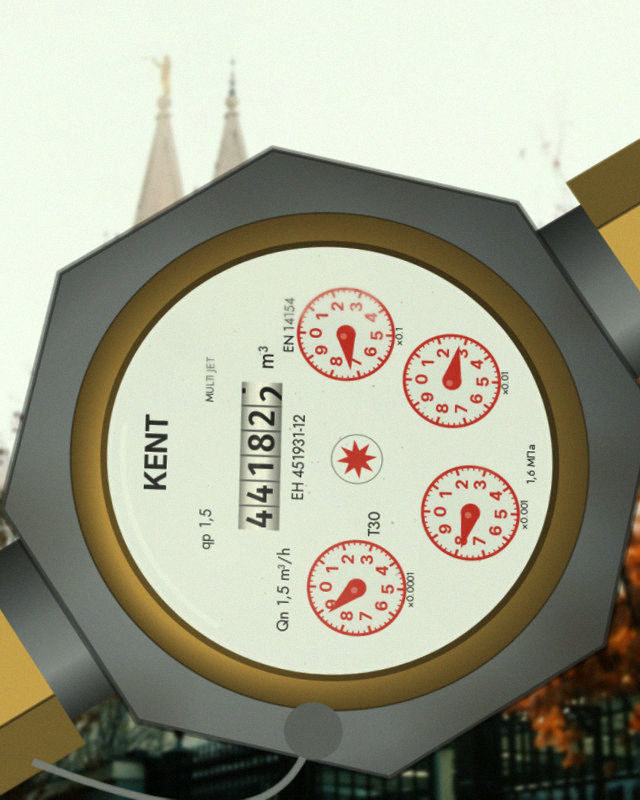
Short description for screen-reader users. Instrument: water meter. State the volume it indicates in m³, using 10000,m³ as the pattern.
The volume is 441821.7278,m³
